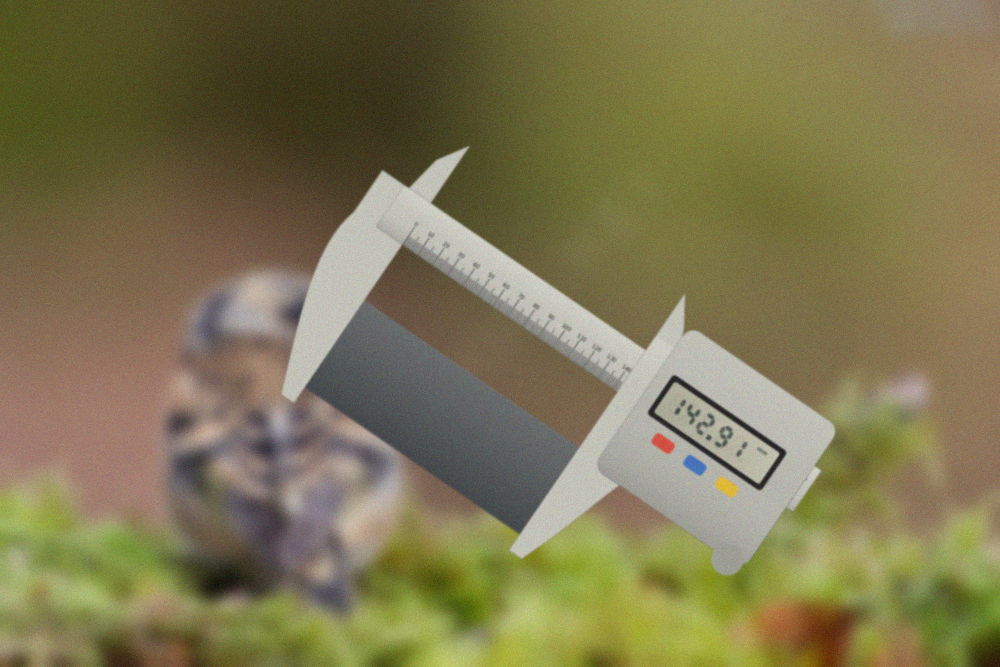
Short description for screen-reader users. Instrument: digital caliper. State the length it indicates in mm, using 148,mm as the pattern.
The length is 142.91,mm
